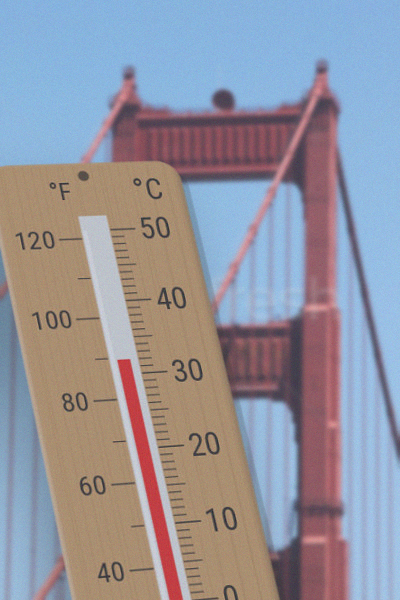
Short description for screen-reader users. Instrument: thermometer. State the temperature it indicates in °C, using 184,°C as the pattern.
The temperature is 32,°C
